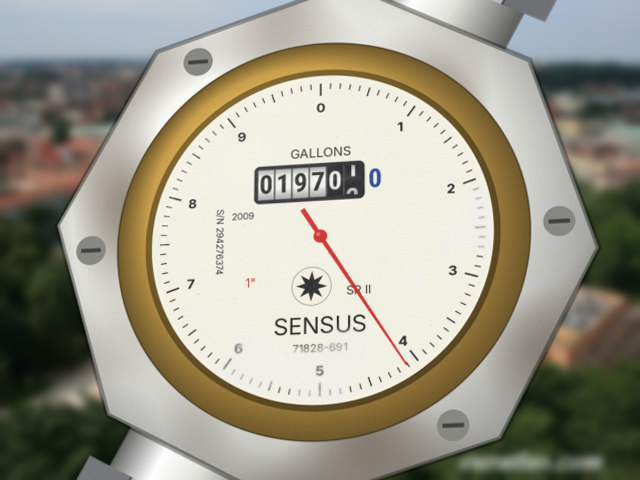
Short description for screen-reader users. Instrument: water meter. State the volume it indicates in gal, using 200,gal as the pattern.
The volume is 197014.1,gal
